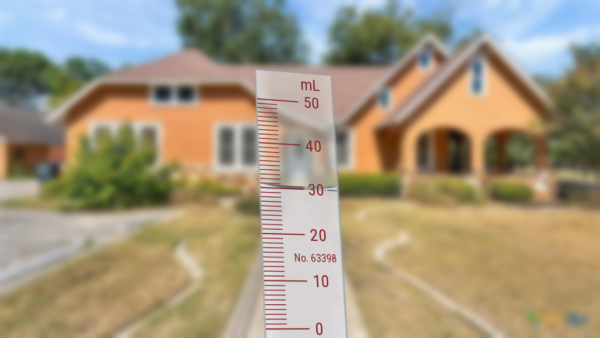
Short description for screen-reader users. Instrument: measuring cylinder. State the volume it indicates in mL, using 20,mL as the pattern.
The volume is 30,mL
